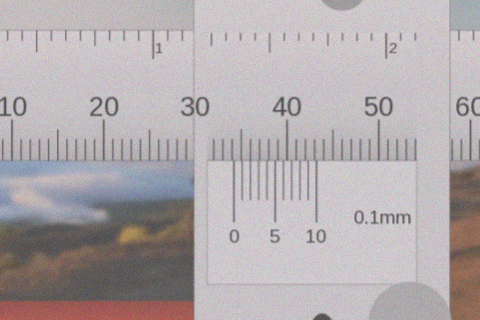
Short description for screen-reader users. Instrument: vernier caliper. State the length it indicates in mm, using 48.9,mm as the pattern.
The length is 34.2,mm
